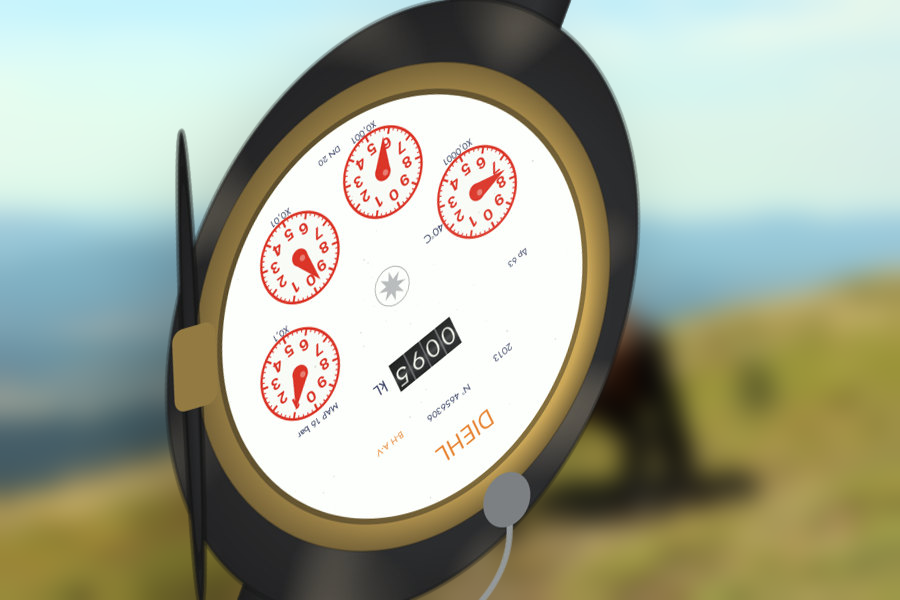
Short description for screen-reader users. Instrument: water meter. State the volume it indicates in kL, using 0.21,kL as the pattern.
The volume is 95.0957,kL
